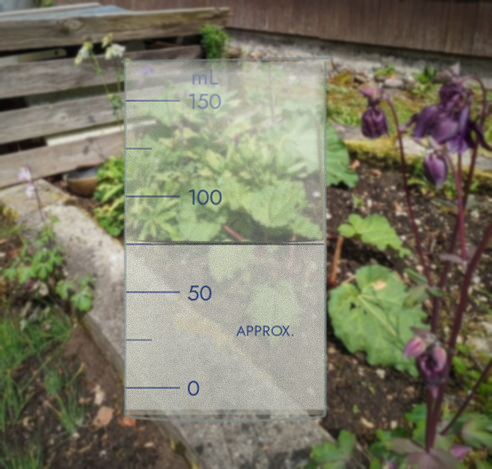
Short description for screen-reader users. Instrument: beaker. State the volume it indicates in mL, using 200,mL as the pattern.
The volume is 75,mL
